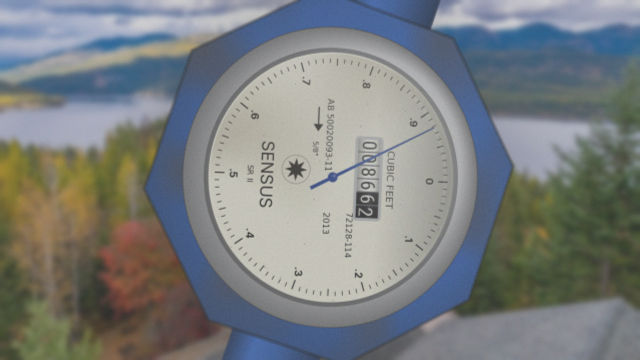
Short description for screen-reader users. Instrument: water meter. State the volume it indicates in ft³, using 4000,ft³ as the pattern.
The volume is 8661.92,ft³
